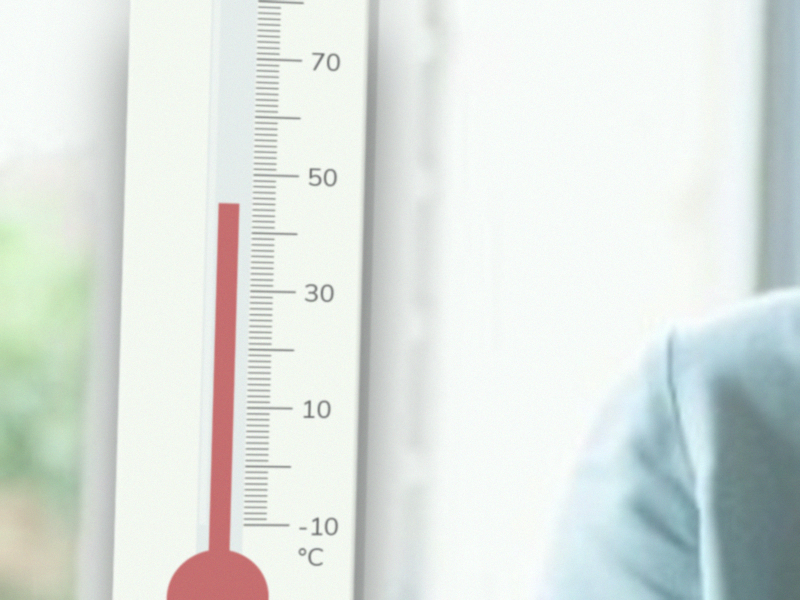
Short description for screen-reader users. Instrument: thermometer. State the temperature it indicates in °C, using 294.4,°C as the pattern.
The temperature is 45,°C
